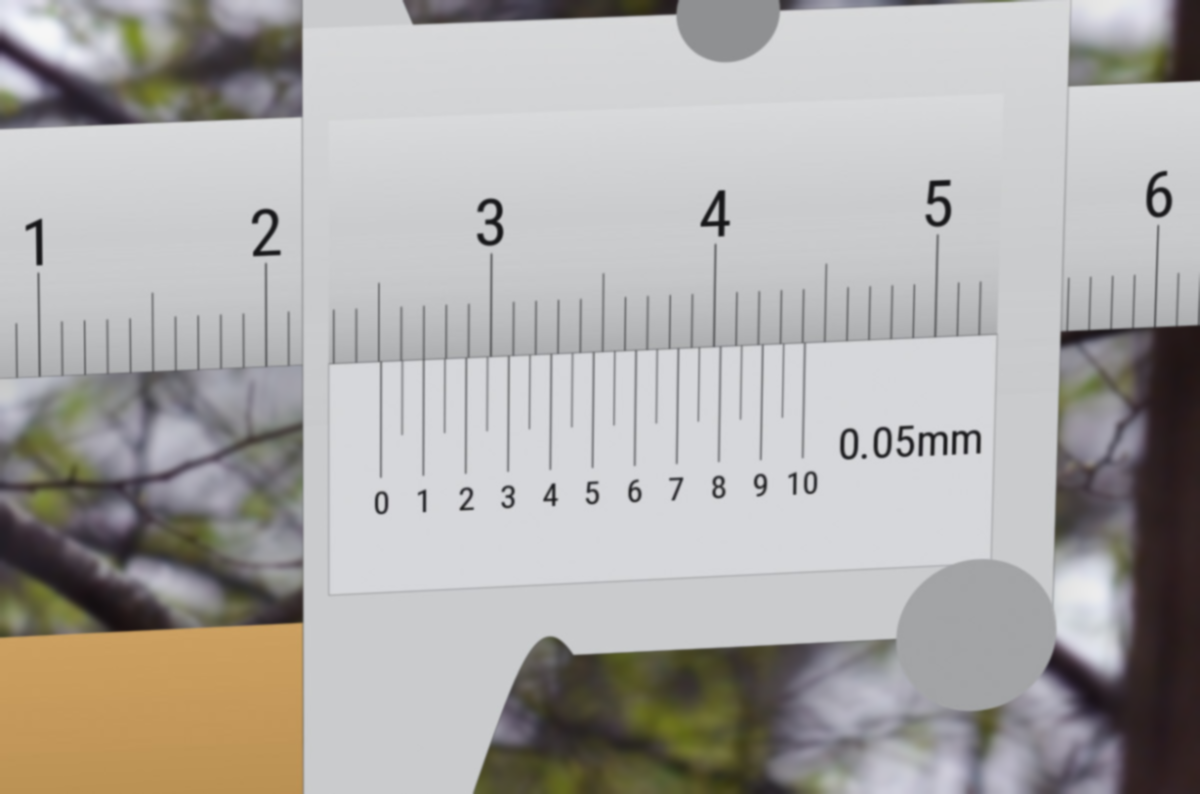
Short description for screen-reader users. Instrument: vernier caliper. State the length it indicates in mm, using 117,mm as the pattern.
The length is 25.1,mm
